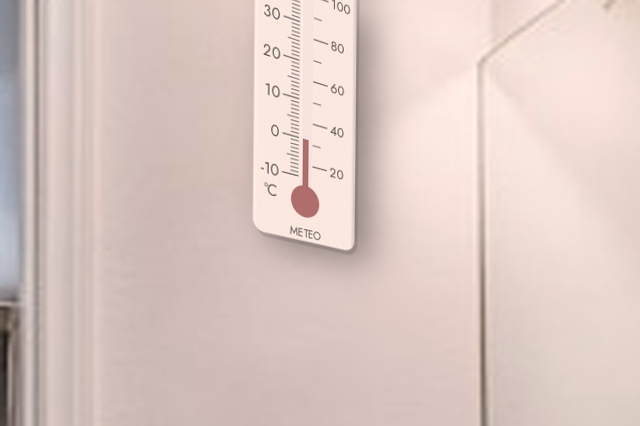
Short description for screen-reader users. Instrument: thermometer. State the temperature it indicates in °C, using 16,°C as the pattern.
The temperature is 0,°C
